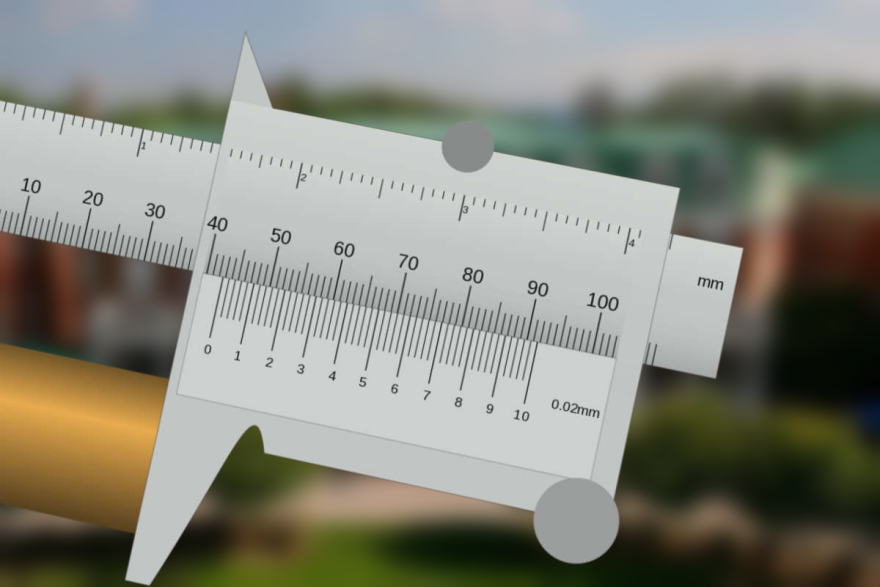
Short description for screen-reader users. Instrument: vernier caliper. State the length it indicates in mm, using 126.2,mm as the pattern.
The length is 42.6,mm
